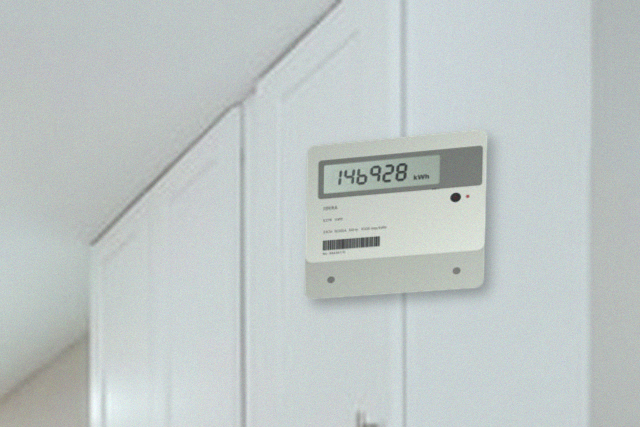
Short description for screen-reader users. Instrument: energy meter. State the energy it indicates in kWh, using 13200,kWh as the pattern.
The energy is 146928,kWh
